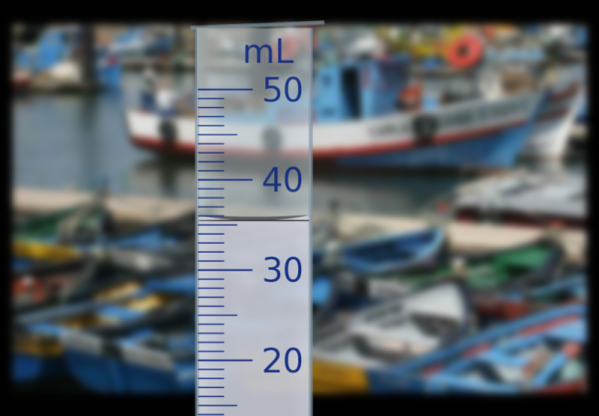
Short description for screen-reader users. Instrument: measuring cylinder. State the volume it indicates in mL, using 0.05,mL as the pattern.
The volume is 35.5,mL
